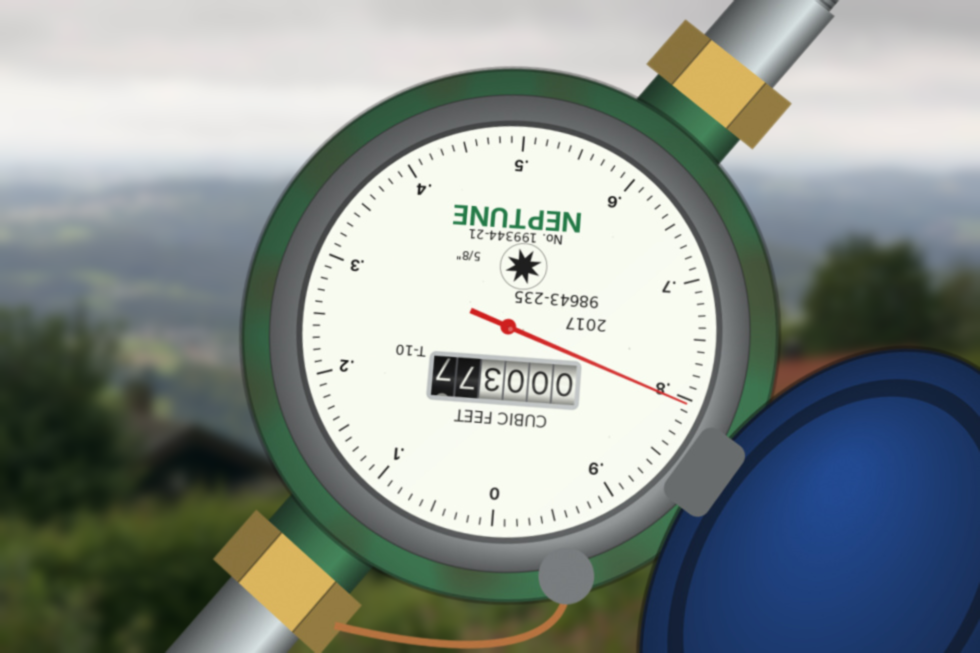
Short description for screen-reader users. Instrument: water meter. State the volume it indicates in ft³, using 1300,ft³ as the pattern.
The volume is 376.80,ft³
